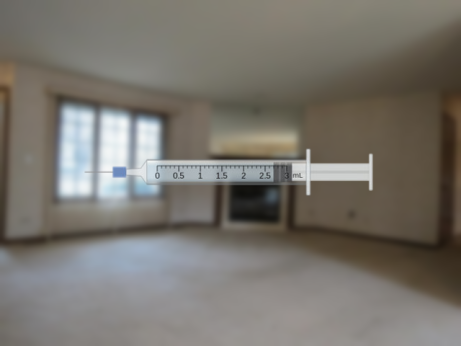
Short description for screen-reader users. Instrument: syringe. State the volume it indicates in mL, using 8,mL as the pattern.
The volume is 2.7,mL
